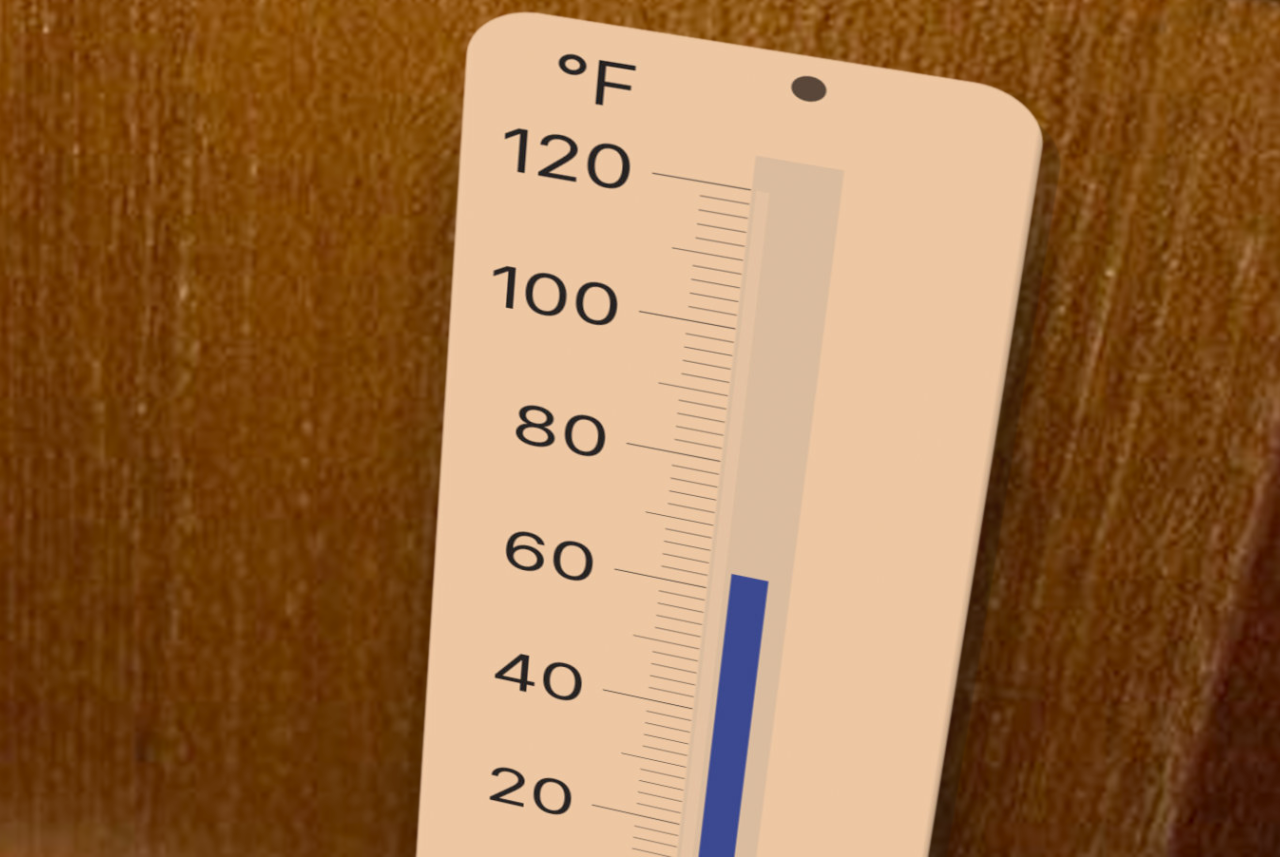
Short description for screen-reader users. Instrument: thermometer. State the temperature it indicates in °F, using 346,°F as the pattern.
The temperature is 63,°F
